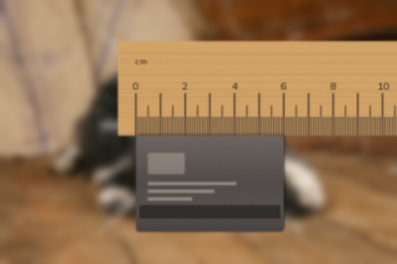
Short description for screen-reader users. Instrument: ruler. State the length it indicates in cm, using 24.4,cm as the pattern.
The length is 6,cm
